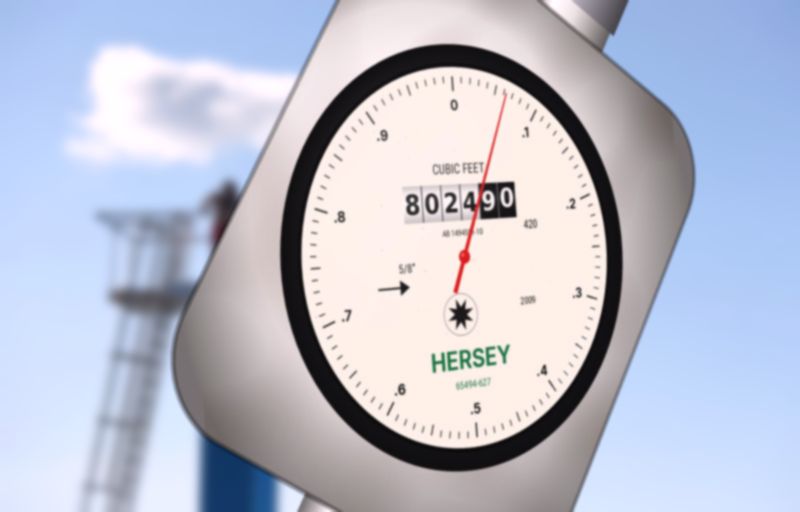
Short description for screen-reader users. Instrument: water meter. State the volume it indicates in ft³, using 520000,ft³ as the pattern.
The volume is 802490.06,ft³
